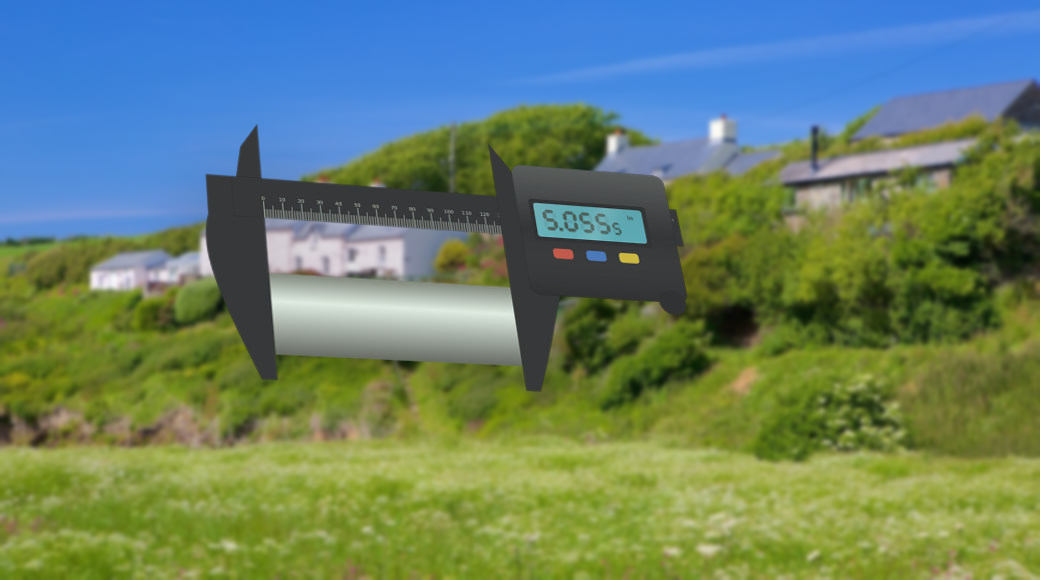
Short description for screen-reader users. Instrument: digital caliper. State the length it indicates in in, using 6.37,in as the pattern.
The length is 5.0555,in
